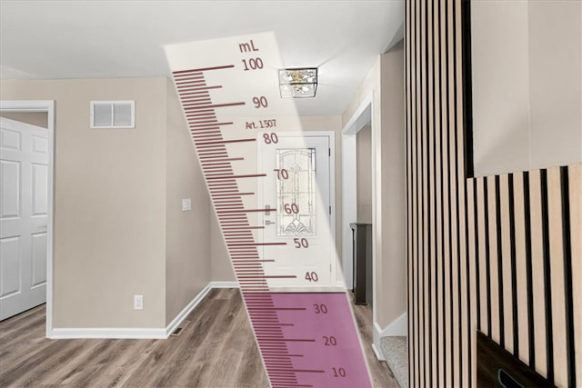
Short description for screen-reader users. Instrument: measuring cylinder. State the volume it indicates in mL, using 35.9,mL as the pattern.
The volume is 35,mL
